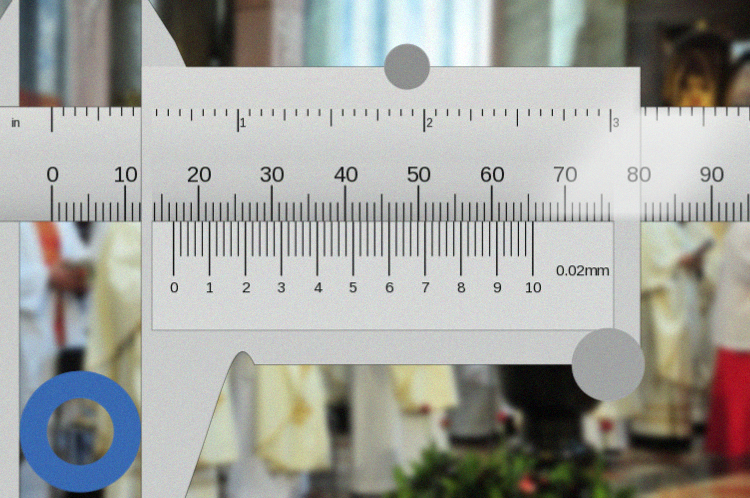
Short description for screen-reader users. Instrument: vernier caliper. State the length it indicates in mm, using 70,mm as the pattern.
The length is 16.6,mm
